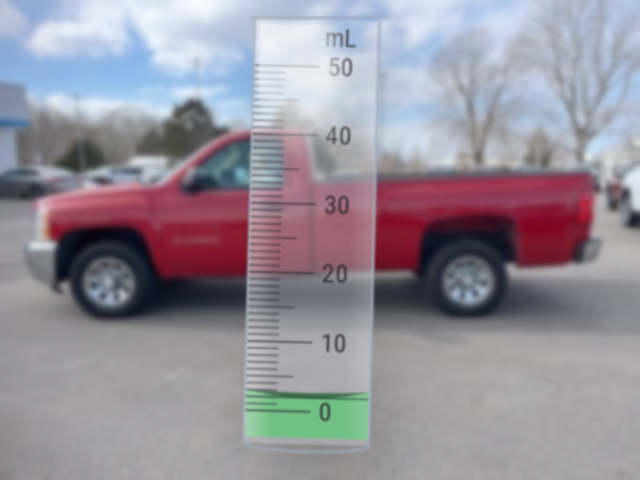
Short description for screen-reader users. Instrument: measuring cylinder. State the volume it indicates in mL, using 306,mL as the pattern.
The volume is 2,mL
